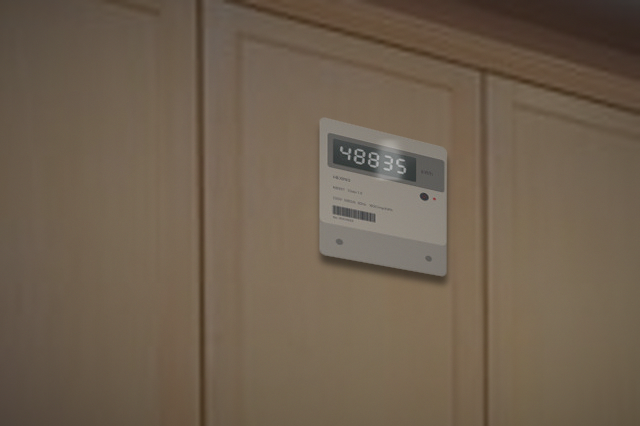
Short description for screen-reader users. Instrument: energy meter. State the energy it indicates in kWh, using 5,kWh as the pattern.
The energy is 48835,kWh
